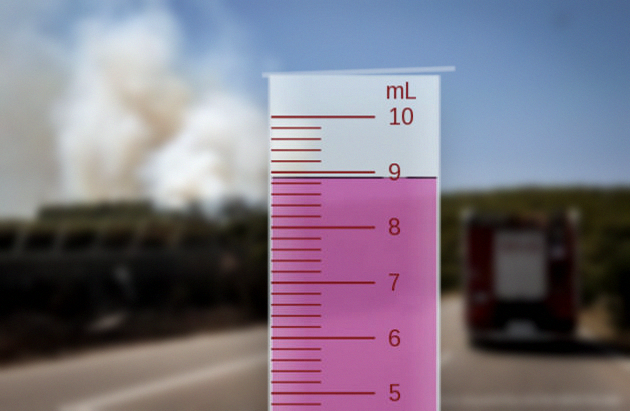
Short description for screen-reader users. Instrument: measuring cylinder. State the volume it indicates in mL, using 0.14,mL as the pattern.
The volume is 8.9,mL
